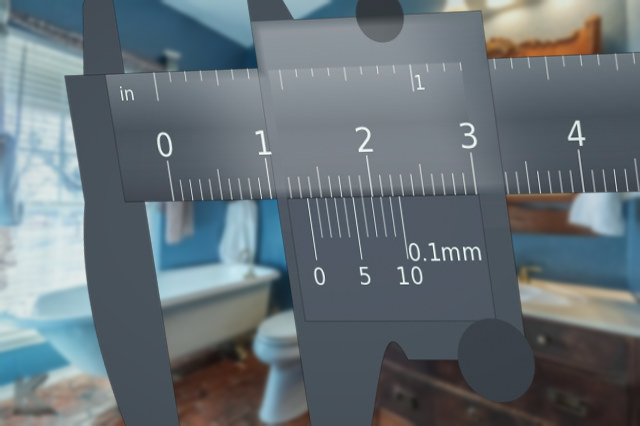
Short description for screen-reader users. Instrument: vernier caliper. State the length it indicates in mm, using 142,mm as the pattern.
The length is 13.6,mm
